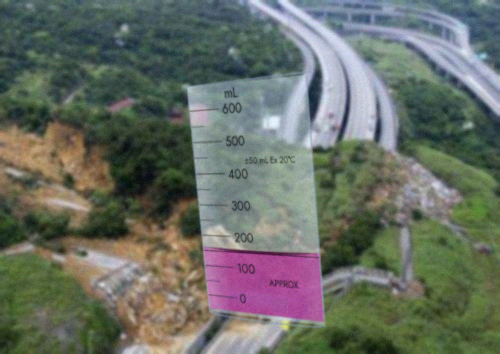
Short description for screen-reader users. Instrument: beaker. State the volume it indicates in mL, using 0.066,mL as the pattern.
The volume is 150,mL
